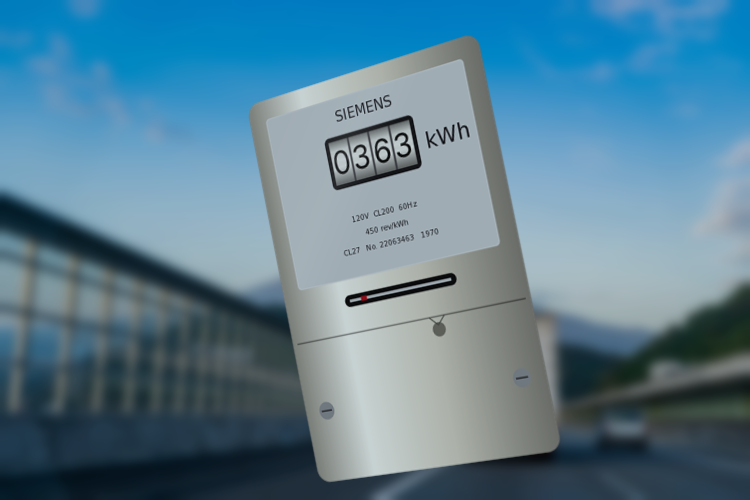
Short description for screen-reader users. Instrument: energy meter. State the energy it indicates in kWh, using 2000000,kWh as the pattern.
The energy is 363,kWh
